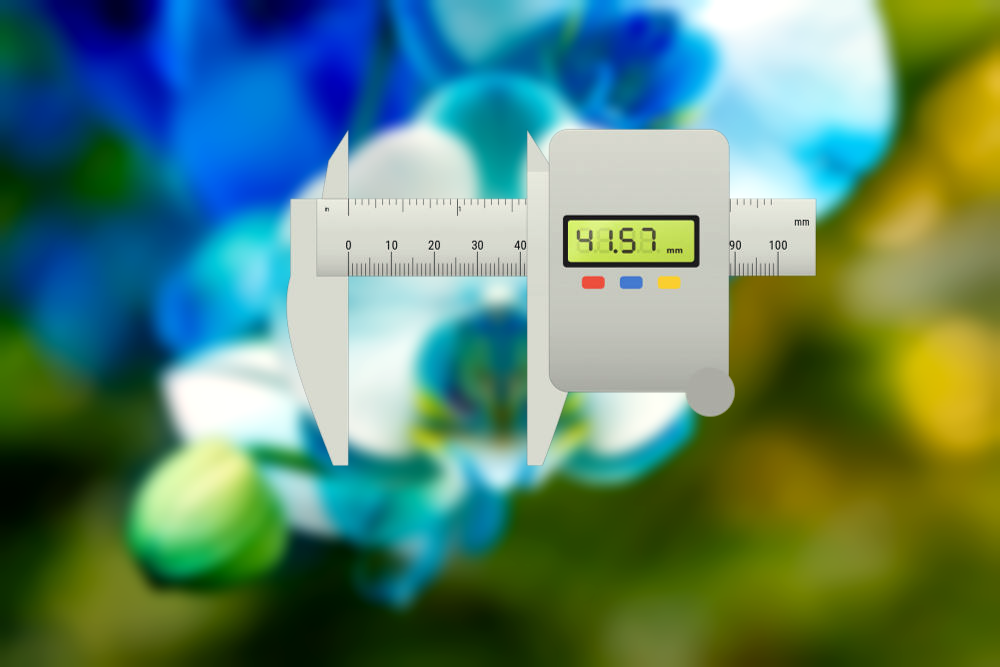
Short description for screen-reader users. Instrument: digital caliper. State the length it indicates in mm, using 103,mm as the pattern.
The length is 41.57,mm
